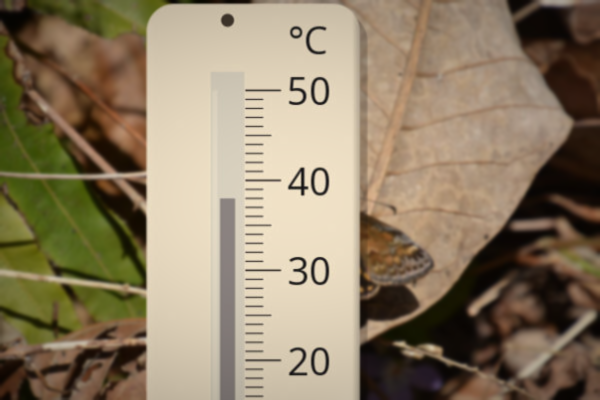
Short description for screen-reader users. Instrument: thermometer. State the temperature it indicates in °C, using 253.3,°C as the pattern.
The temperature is 38,°C
